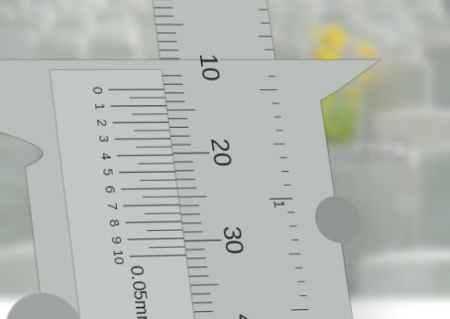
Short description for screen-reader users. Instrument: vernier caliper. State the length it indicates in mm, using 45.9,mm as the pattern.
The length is 12.6,mm
